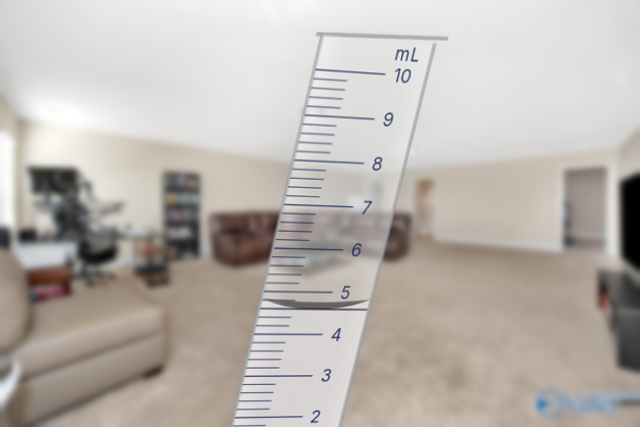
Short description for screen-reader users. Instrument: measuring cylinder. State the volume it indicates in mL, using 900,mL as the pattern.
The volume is 4.6,mL
